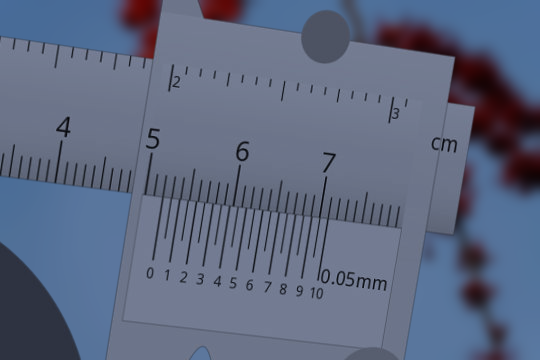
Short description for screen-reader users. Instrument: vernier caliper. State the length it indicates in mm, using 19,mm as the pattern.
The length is 52.0,mm
